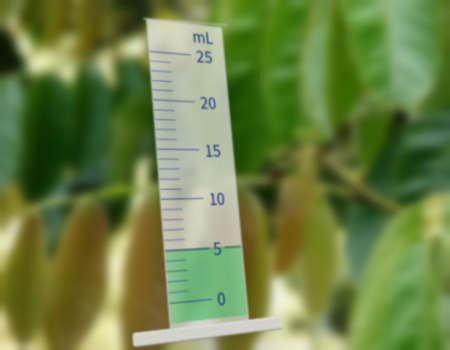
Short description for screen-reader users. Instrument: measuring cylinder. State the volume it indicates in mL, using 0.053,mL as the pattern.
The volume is 5,mL
